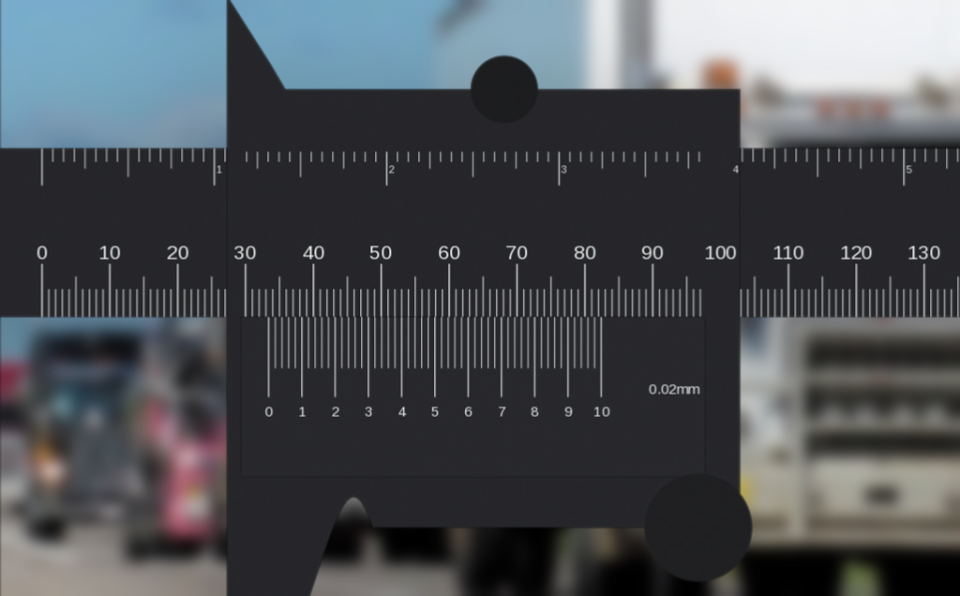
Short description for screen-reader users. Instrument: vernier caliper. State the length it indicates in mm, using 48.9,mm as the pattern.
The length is 33.4,mm
